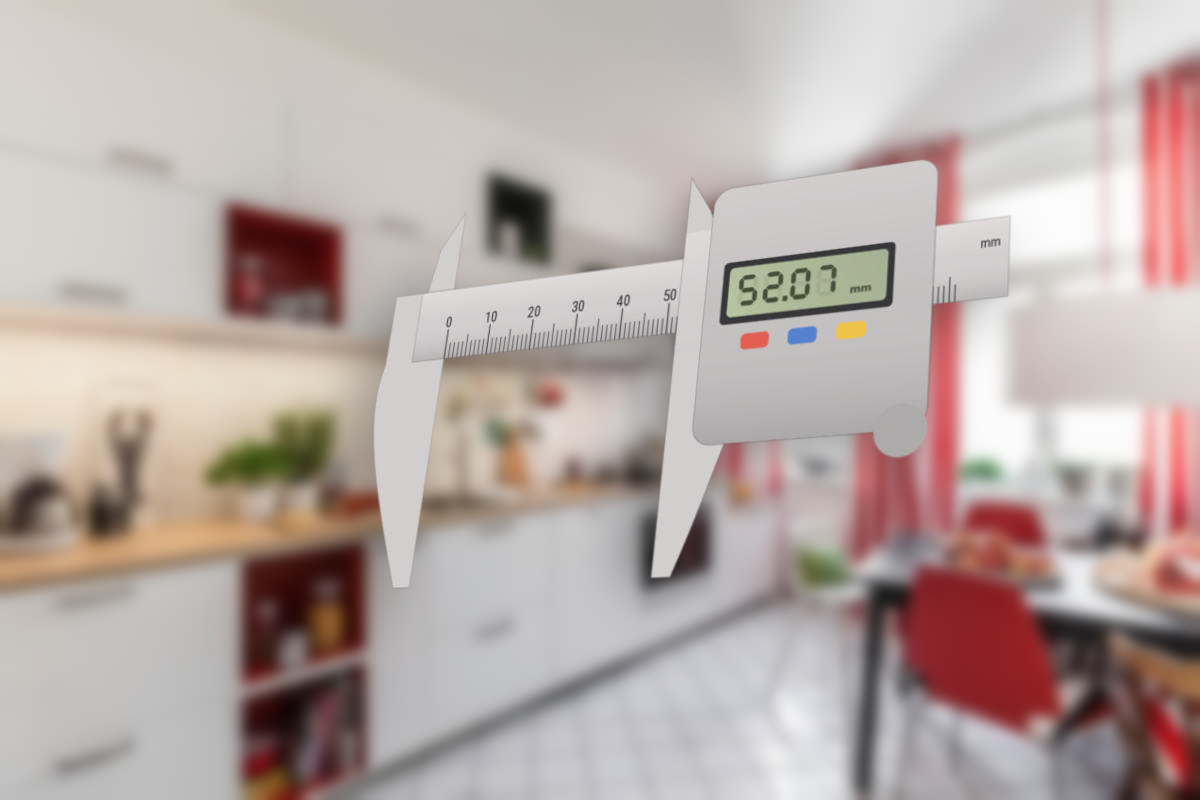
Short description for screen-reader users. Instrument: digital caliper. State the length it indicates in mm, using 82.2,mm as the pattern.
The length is 52.07,mm
